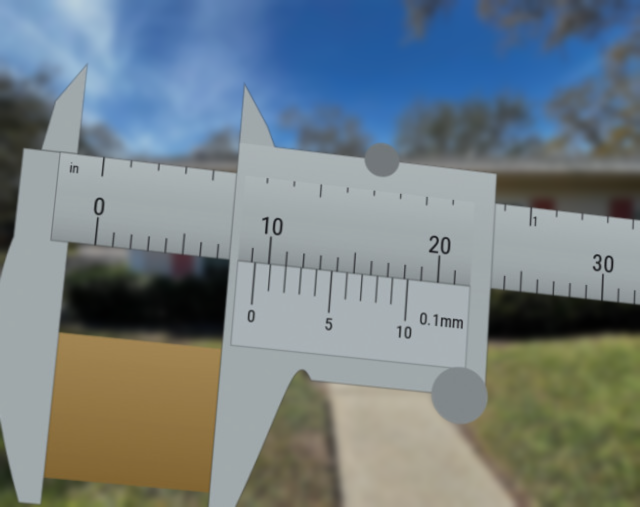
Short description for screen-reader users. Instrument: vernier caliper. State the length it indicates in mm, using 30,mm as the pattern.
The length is 9.2,mm
